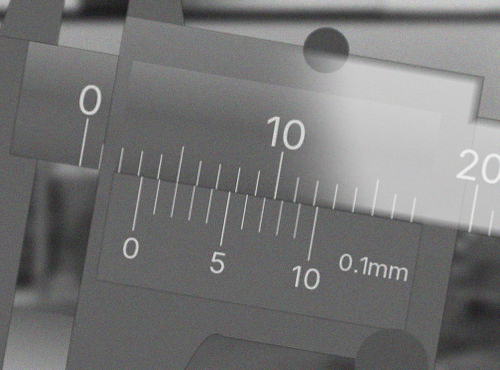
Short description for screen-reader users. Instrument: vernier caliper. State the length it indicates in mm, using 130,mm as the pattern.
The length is 3.2,mm
